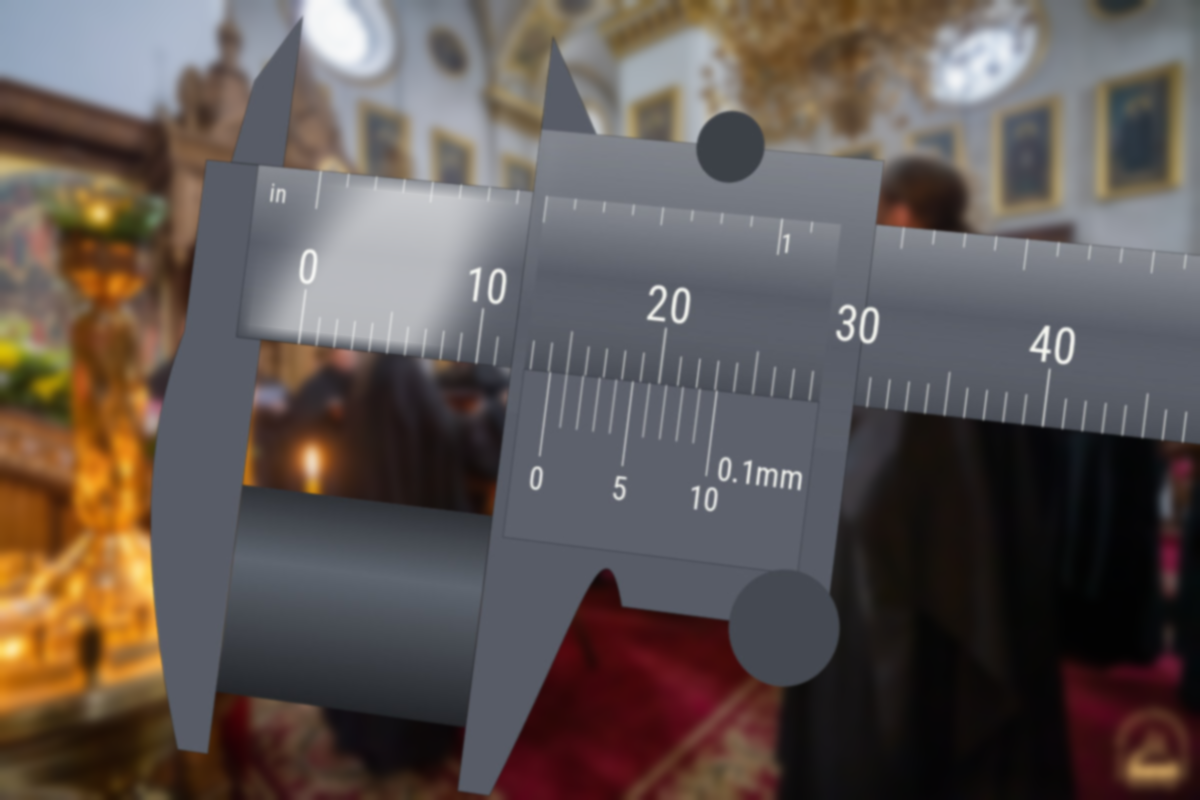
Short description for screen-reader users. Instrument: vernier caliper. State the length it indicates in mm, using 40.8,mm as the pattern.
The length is 14.1,mm
